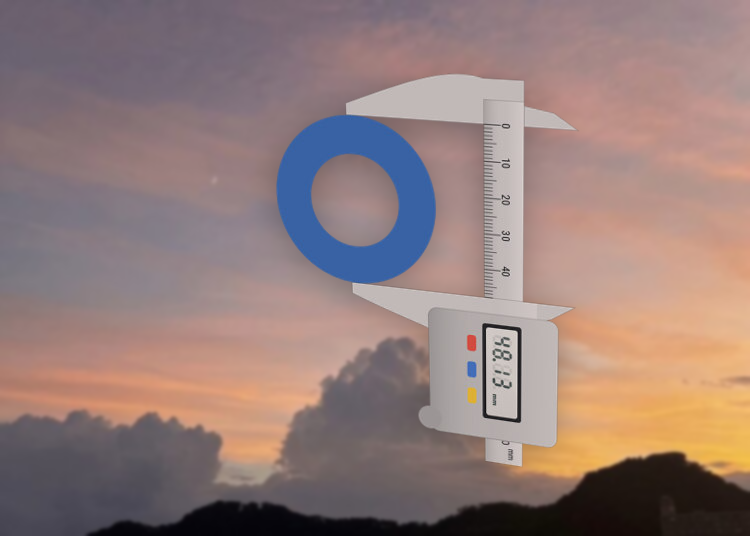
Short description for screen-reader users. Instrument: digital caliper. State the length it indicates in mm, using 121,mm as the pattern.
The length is 48.13,mm
